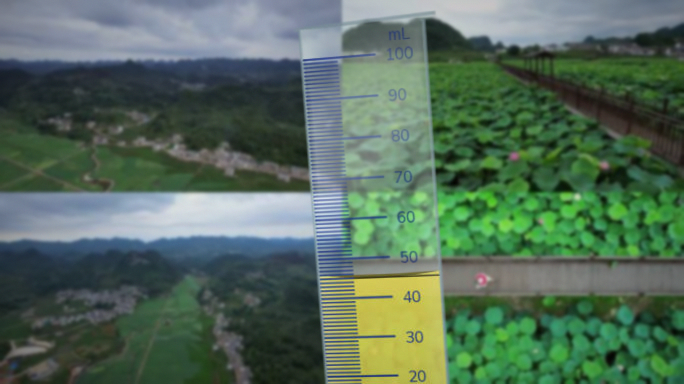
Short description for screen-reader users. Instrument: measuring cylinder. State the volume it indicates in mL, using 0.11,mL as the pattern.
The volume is 45,mL
